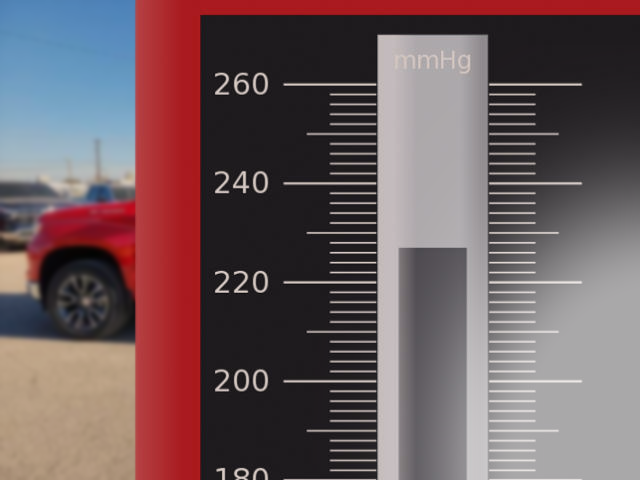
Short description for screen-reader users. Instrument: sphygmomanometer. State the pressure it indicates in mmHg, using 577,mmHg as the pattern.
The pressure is 227,mmHg
